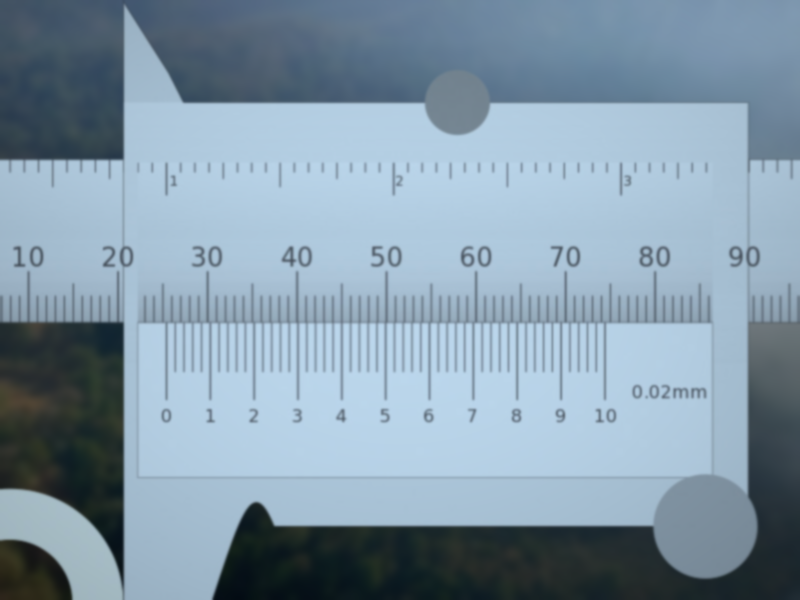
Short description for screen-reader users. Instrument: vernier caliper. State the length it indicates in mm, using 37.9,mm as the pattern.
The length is 25.4,mm
